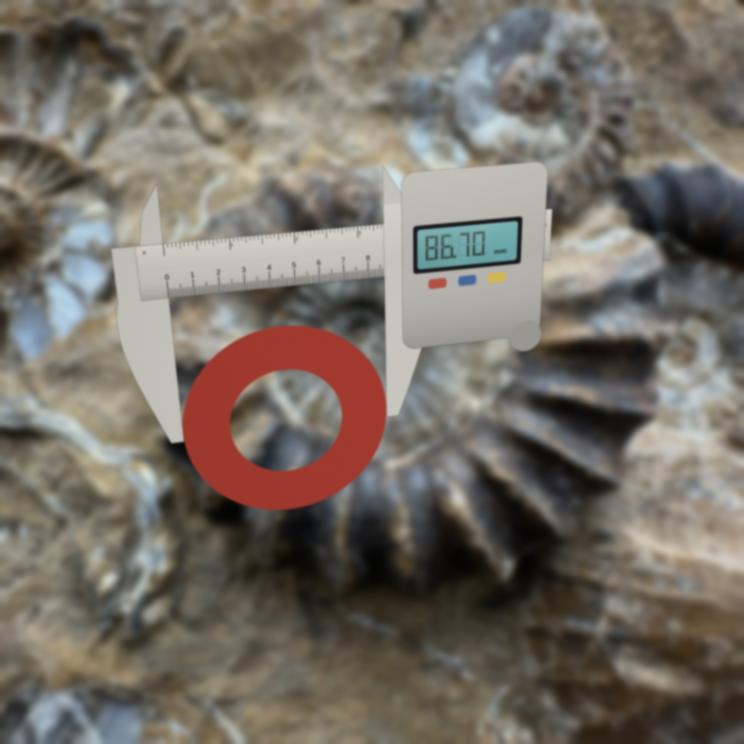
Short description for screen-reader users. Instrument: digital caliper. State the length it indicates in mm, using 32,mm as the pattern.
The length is 86.70,mm
